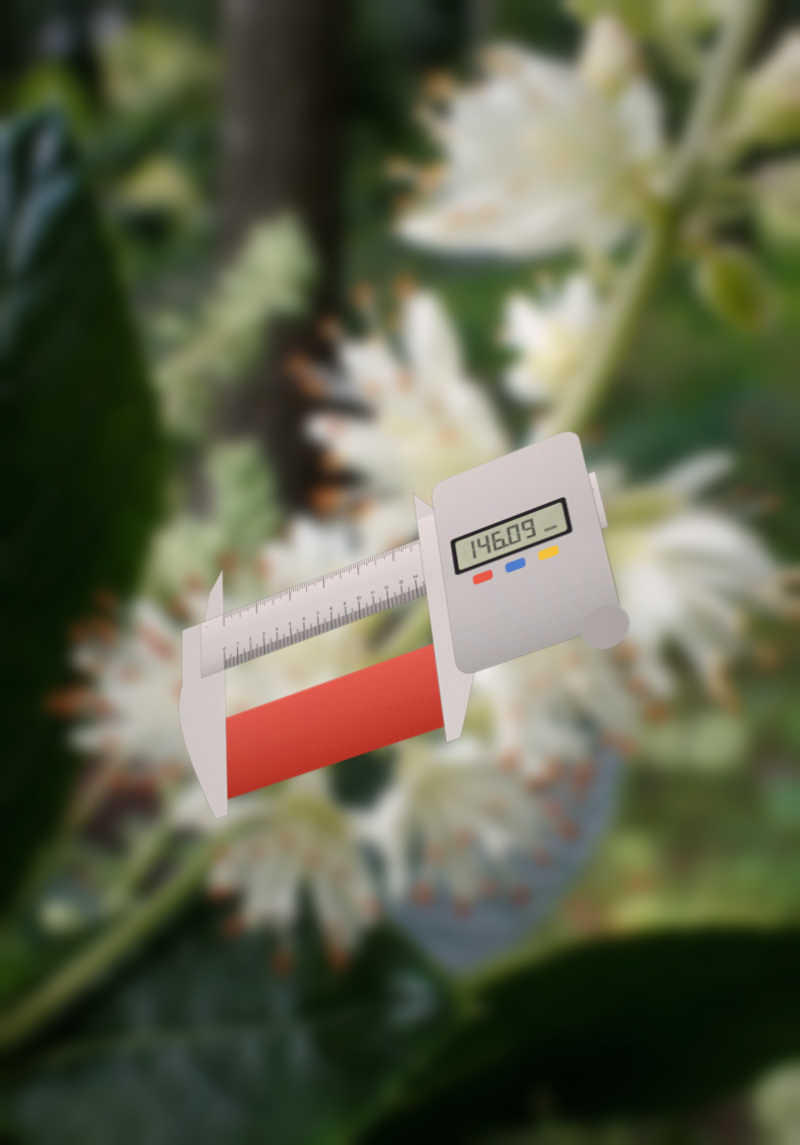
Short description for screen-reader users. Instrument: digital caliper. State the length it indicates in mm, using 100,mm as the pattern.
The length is 146.09,mm
